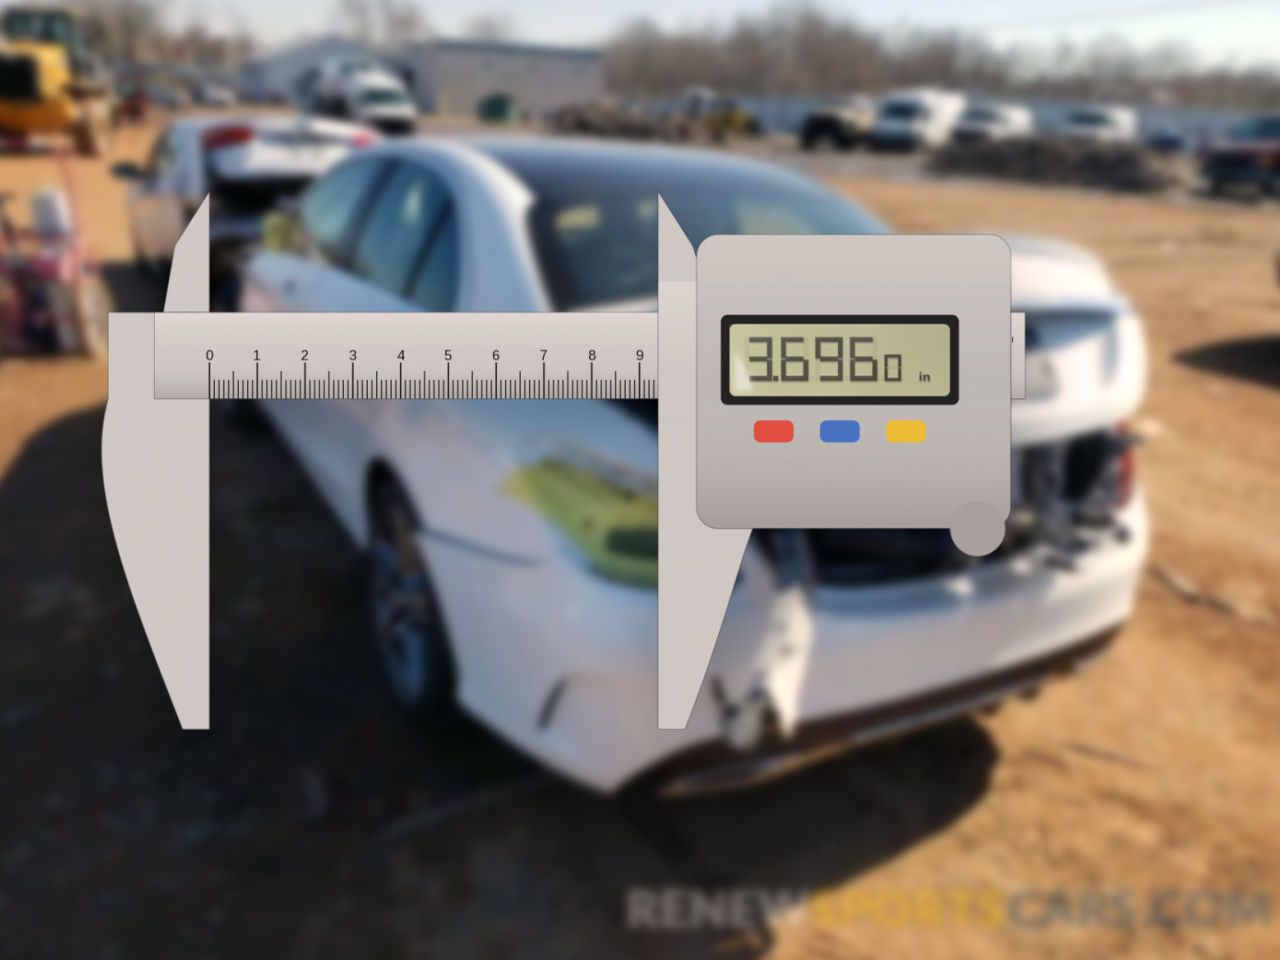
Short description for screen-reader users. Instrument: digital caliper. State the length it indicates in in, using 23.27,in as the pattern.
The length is 3.6960,in
